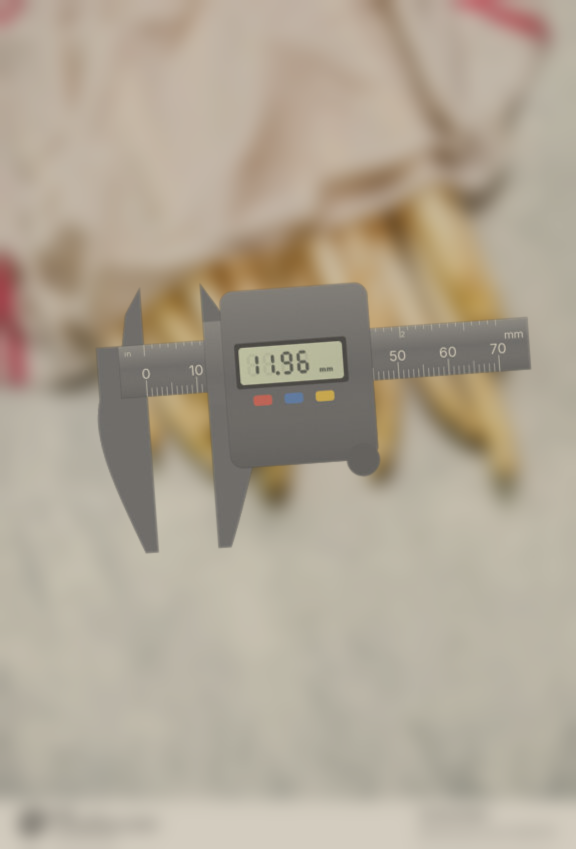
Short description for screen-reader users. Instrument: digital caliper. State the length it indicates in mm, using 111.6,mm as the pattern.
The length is 11.96,mm
